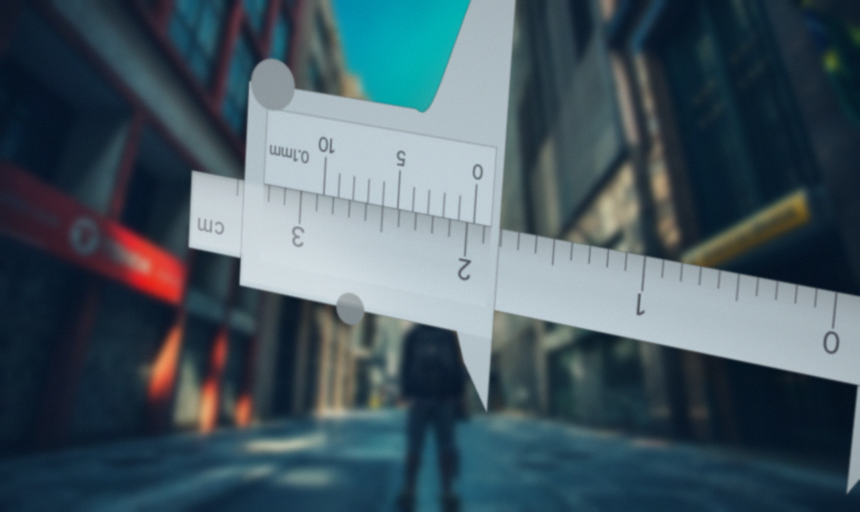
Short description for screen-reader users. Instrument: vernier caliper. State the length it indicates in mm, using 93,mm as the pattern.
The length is 19.6,mm
